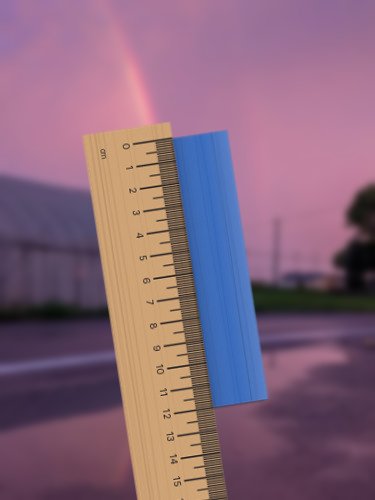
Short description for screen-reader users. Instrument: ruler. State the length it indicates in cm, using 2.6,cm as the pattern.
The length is 12,cm
